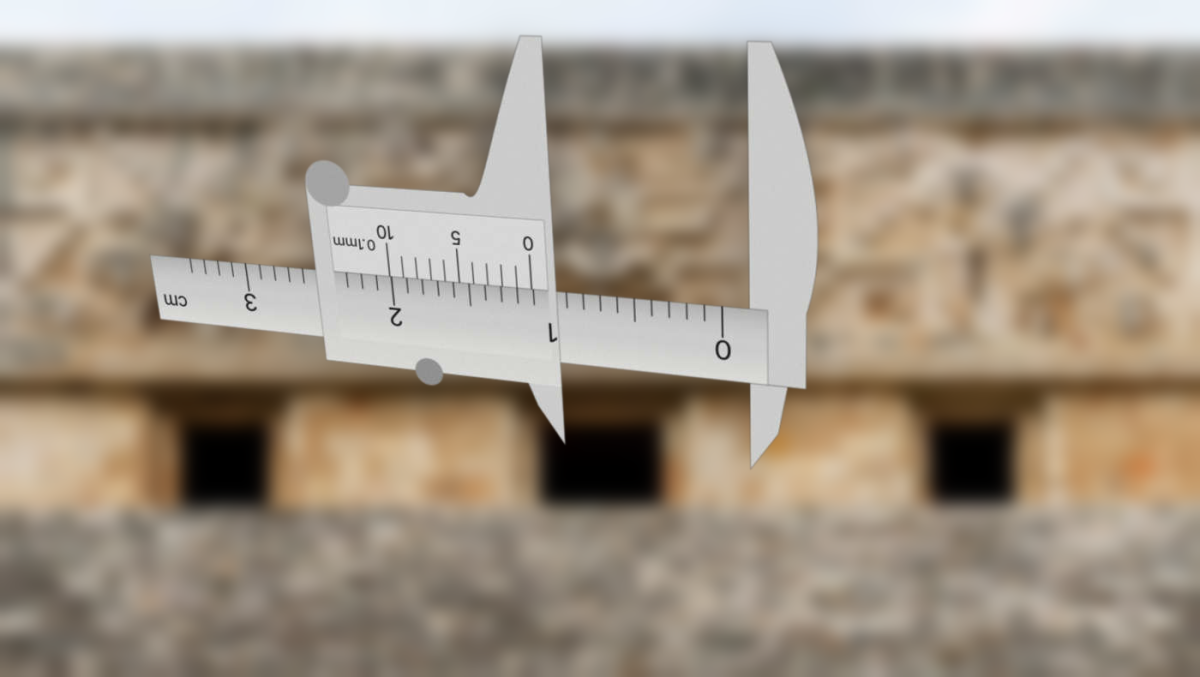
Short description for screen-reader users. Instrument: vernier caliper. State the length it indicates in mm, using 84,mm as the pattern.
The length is 11.1,mm
